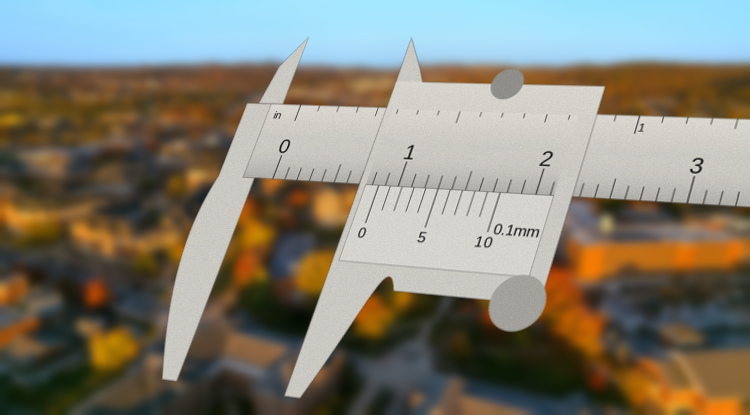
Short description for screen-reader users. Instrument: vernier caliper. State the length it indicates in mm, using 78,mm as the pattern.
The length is 8.5,mm
